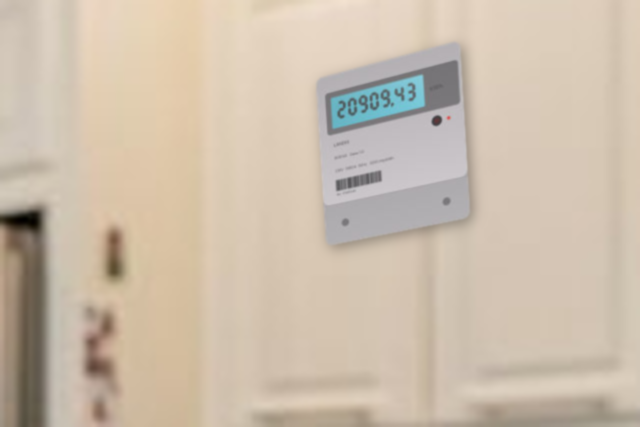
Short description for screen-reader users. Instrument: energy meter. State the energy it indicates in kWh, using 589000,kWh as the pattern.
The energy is 20909.43,kWh
